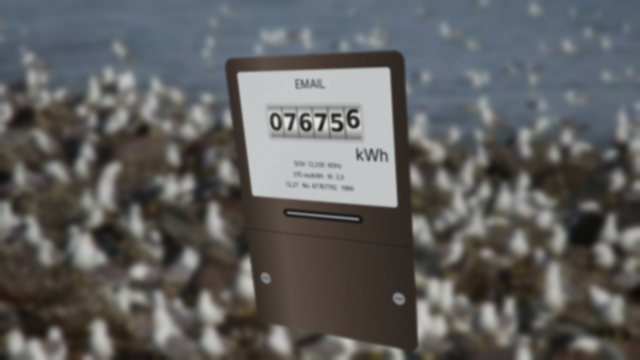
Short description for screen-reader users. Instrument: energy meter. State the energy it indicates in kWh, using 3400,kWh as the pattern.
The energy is 76756,kWh
